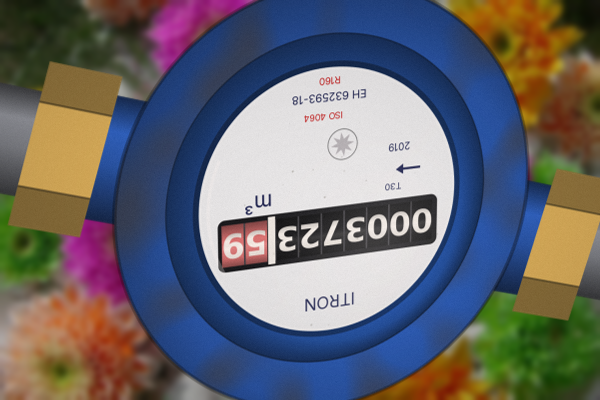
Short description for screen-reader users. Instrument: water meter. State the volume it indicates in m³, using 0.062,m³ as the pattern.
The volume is 3723.59,m³
